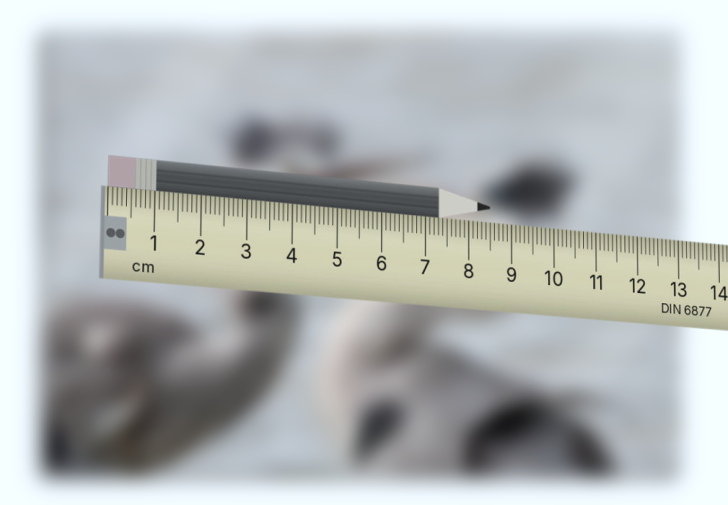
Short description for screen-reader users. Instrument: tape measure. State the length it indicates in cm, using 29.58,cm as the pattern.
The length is 8.5,cm
